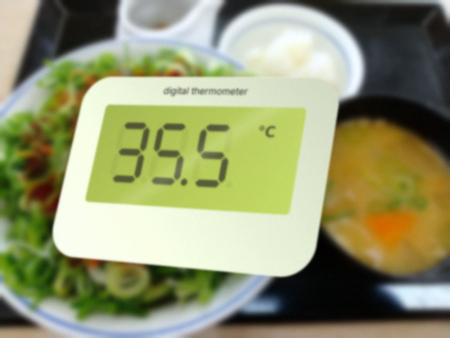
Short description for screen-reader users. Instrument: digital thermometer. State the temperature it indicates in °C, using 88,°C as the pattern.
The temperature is 35.5,°C
